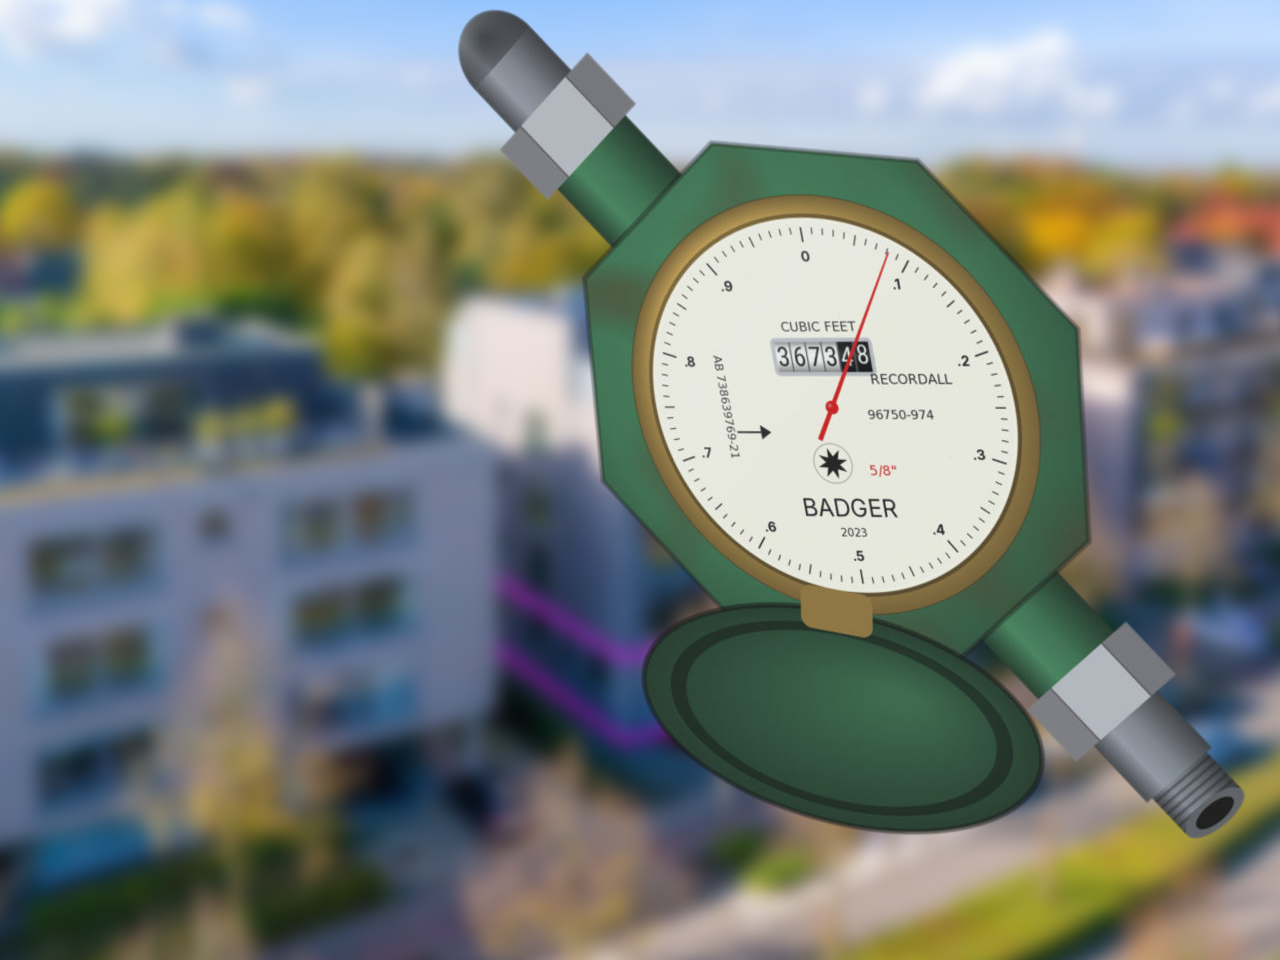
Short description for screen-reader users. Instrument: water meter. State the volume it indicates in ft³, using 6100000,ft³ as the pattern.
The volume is 367348.08,ft³
